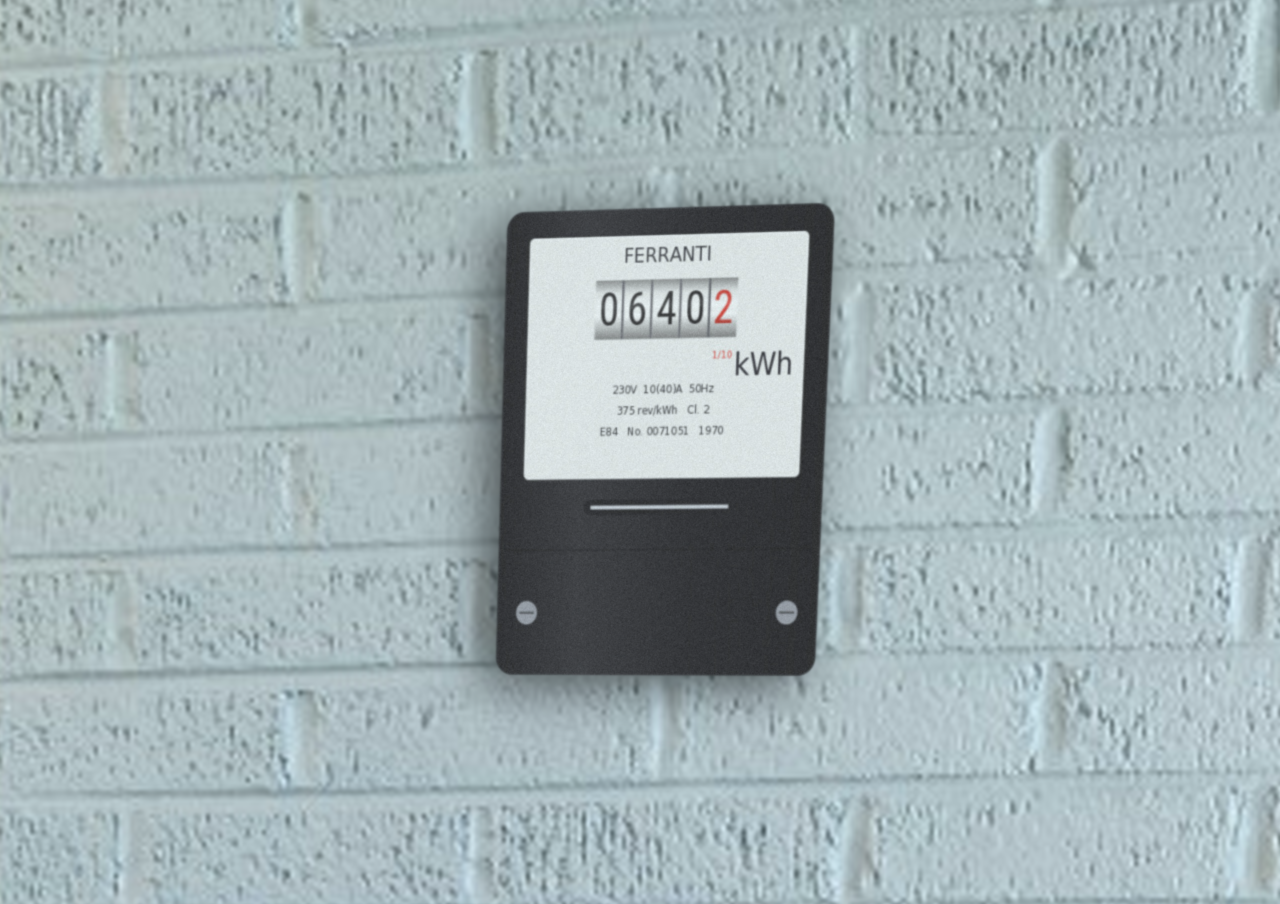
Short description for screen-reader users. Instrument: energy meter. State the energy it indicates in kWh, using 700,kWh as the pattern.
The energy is 640.2,kWh
